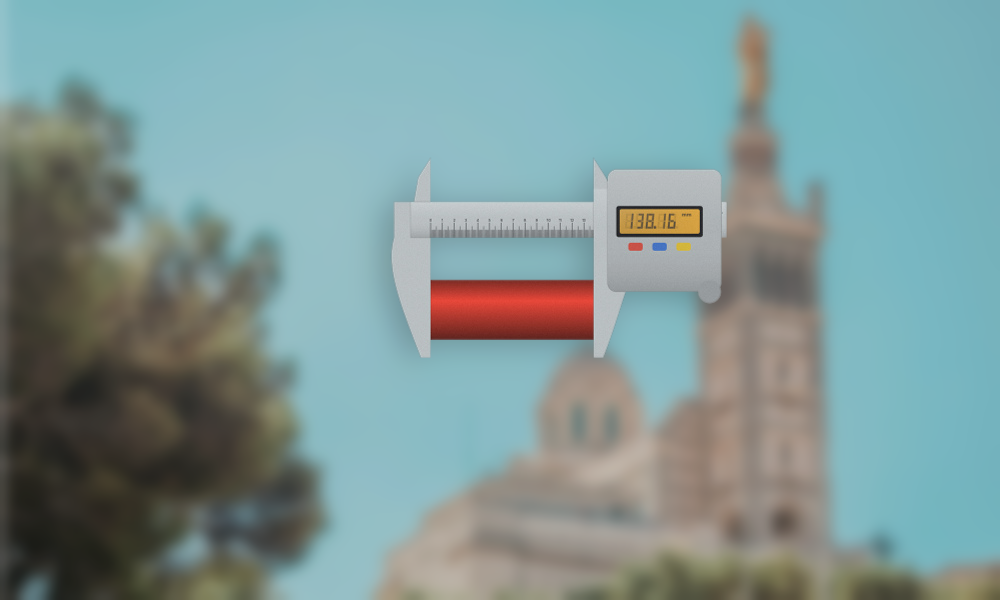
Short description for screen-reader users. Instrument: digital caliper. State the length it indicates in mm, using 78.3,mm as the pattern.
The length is 138.16,mm
